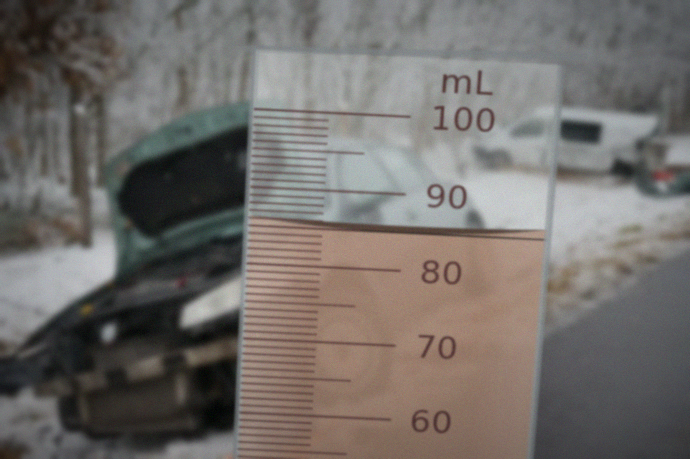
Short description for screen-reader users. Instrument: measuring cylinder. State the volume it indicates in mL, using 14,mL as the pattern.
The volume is 85,mL
